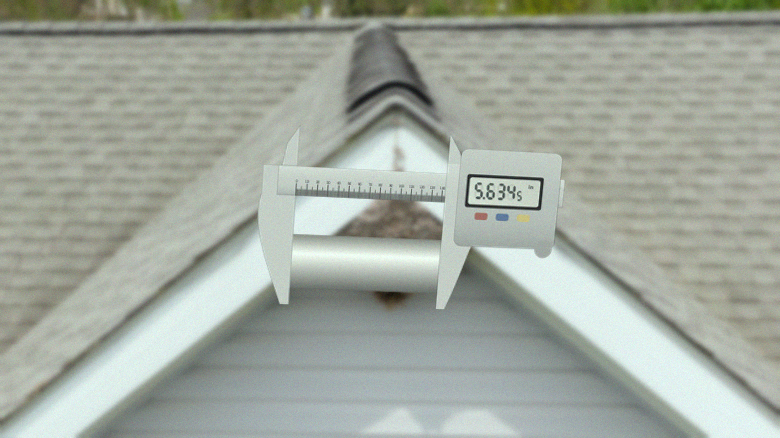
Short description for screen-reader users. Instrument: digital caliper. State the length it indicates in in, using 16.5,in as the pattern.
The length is 5.6345,in
